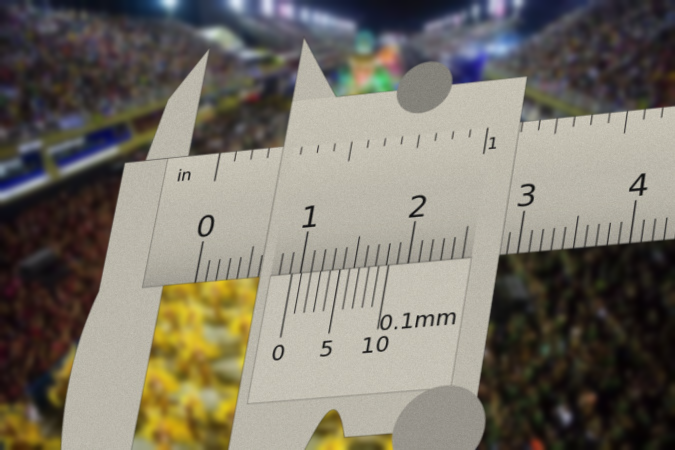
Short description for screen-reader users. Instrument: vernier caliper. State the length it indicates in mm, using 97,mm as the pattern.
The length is 9.2,mm
